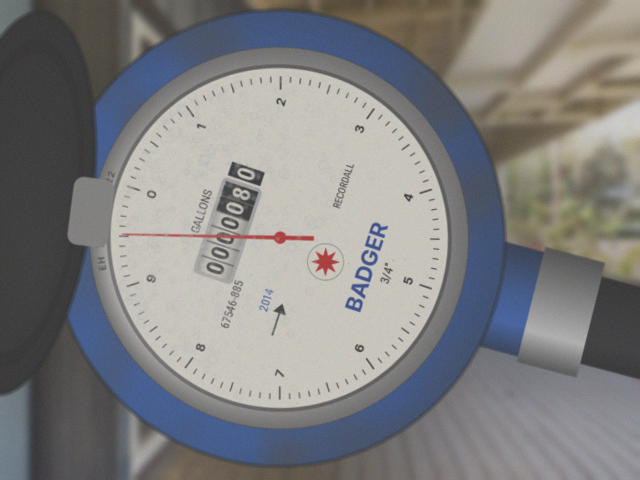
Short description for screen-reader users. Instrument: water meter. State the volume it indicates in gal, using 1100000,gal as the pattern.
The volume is 79.5,gal
